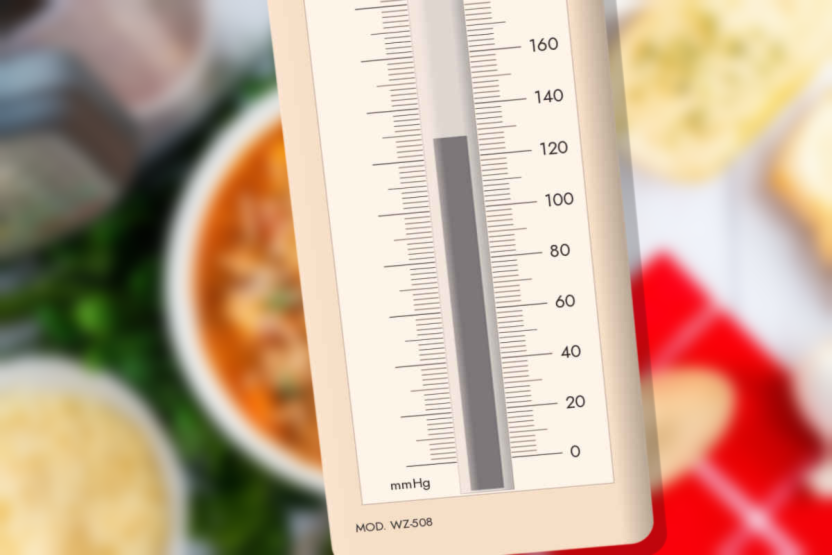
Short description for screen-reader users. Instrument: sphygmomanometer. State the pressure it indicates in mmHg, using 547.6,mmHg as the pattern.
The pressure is 128,mmHg
